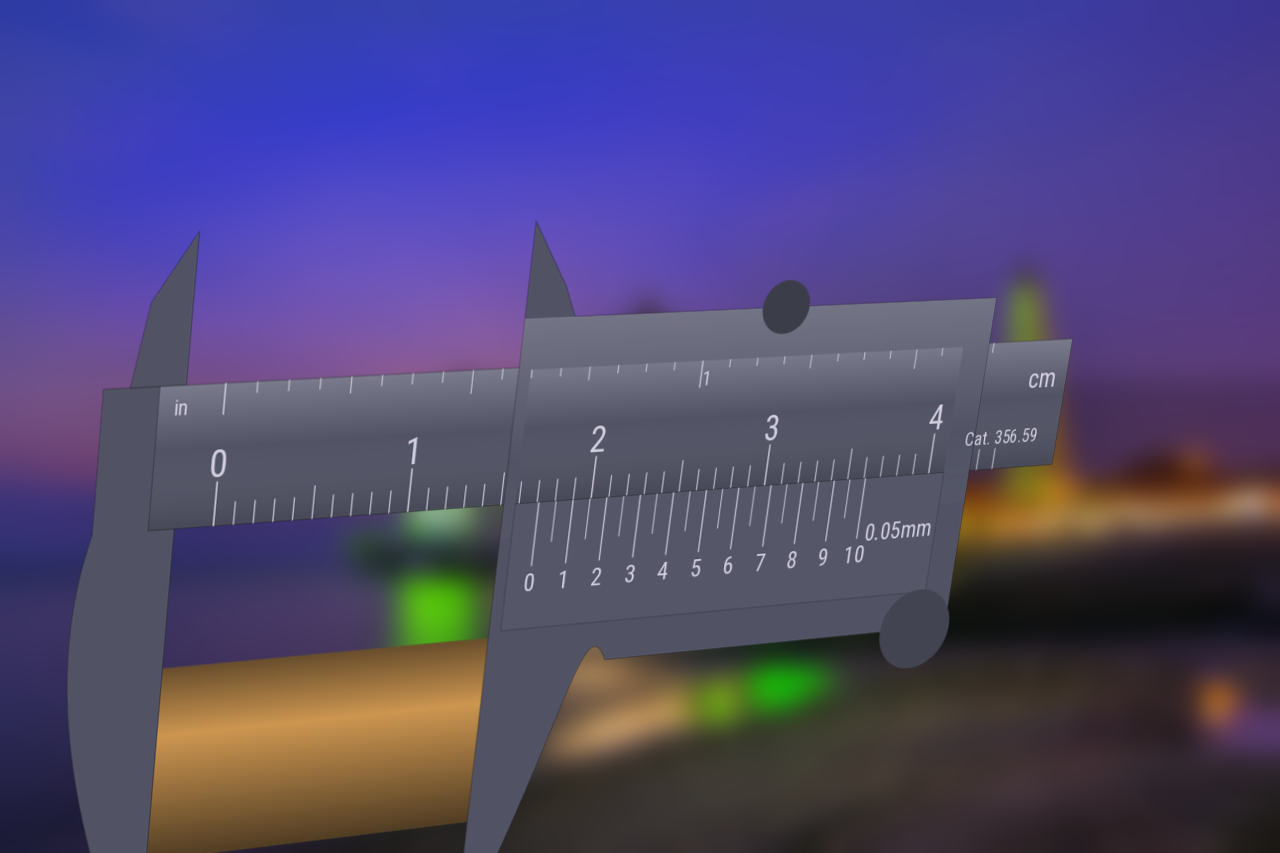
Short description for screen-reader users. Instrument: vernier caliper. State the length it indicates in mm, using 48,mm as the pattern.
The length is 17.1,mm
